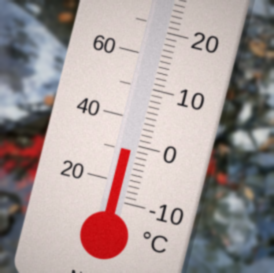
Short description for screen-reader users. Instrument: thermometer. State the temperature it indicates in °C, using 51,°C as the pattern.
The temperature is -1,°C
